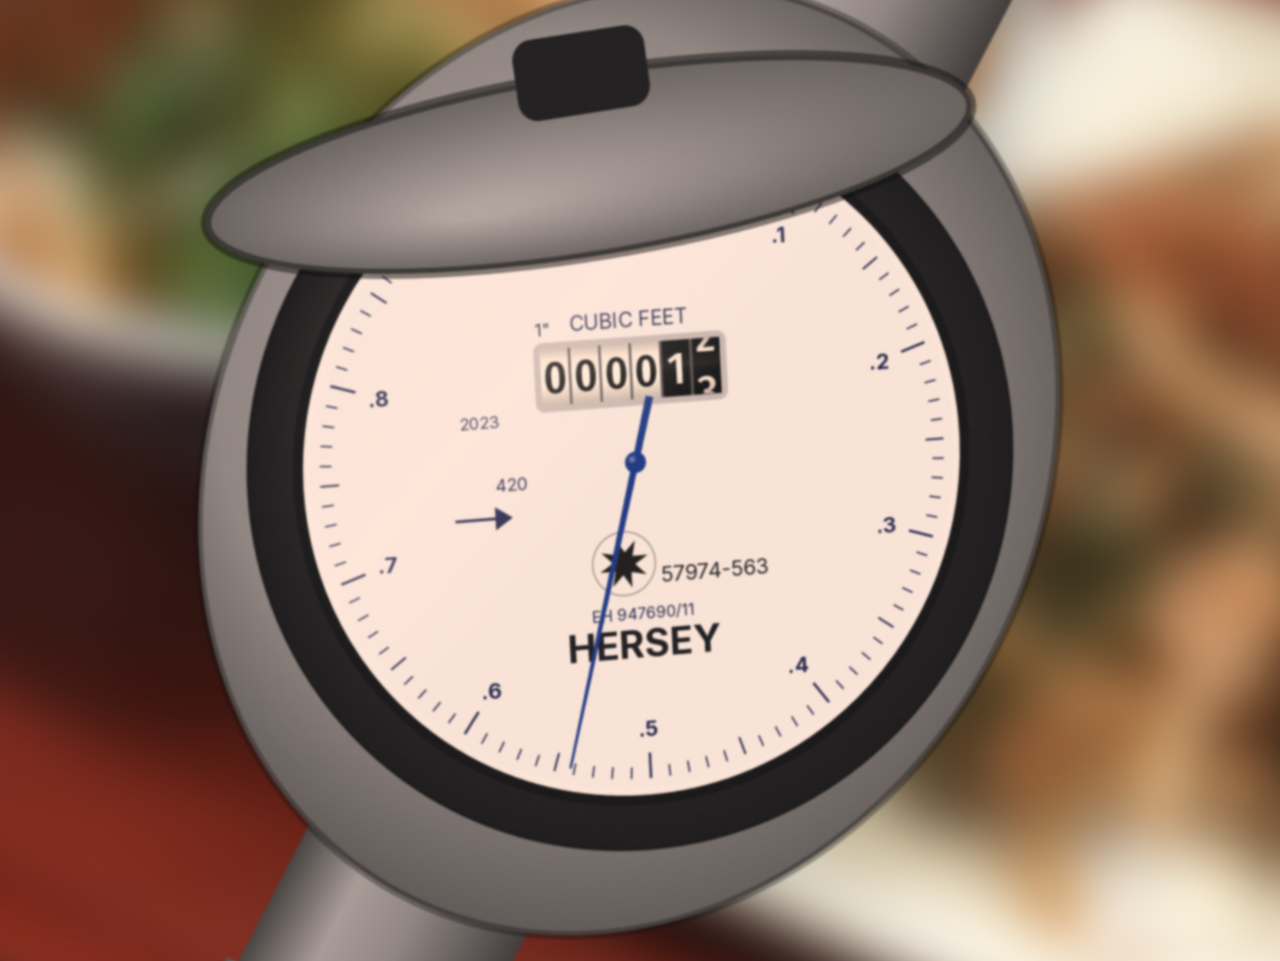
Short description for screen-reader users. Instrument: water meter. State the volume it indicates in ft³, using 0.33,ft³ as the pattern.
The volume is 12.54,ft³
